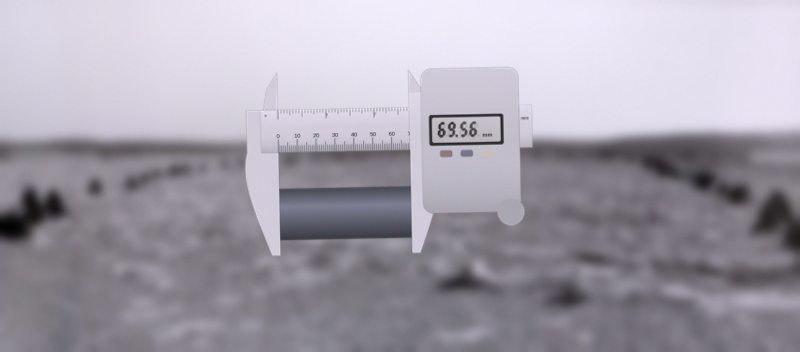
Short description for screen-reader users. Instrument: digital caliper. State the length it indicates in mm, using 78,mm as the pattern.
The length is 69.56,mm
